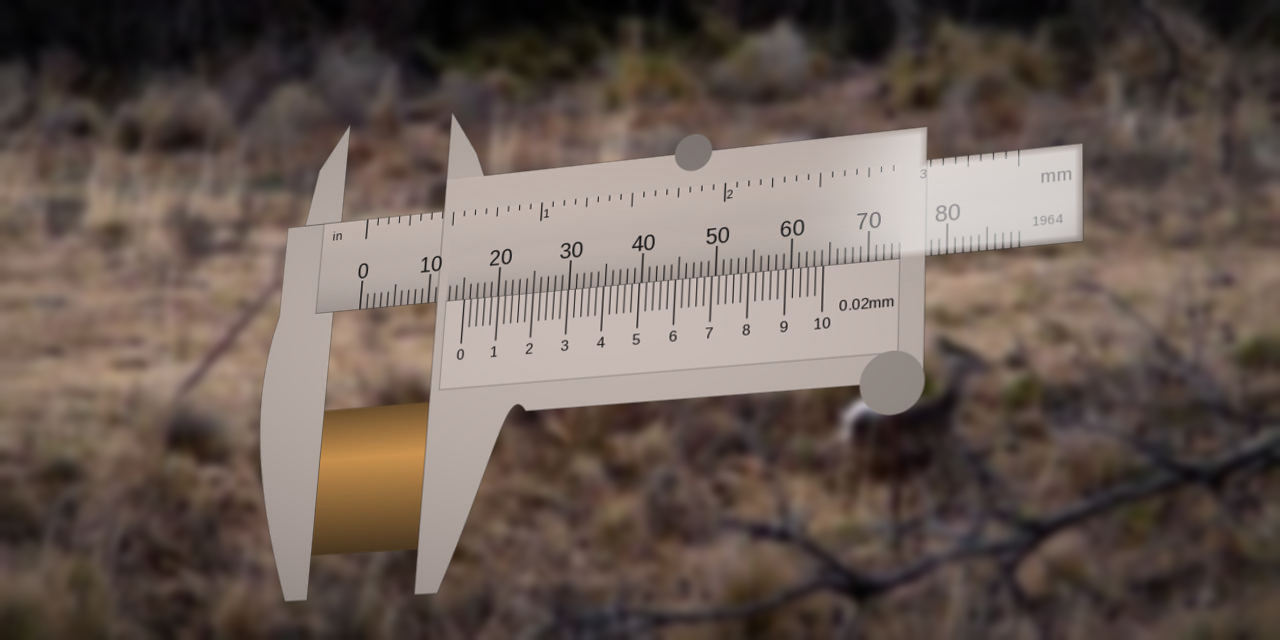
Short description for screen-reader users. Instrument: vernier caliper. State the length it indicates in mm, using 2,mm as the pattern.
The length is 15.2,mm
